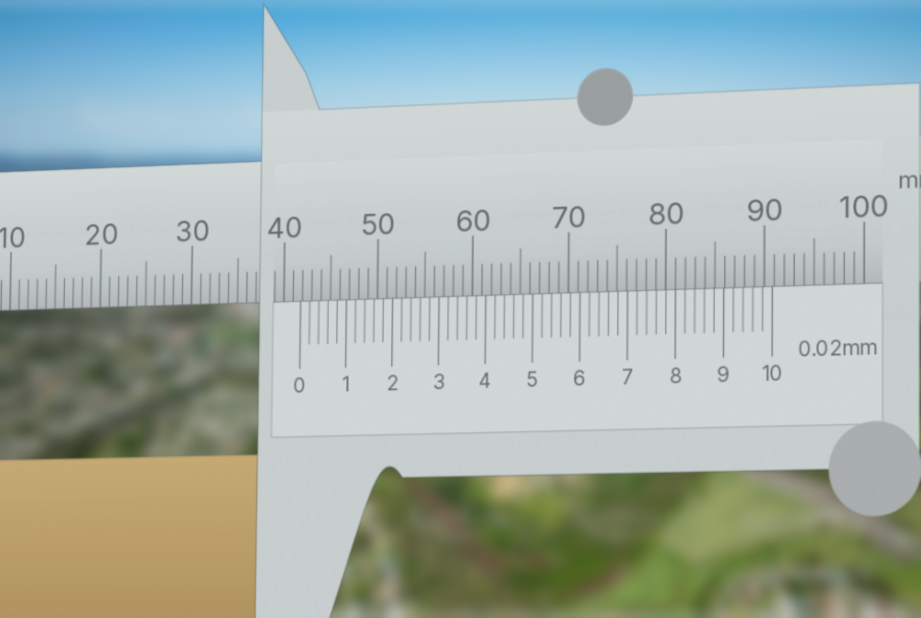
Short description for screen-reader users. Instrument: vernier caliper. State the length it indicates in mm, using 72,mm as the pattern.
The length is 41.8,mm
